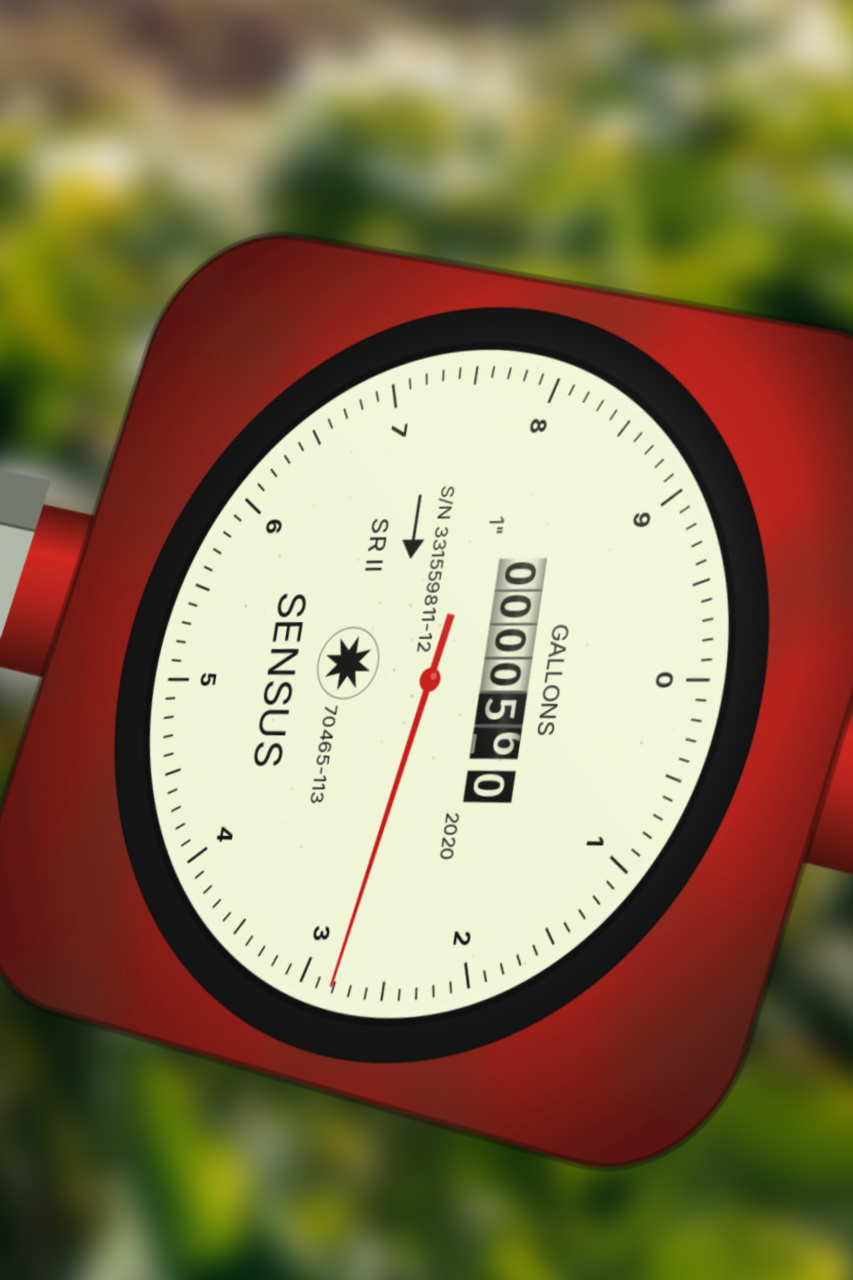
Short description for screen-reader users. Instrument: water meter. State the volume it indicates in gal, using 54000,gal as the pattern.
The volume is 562.8,gal
